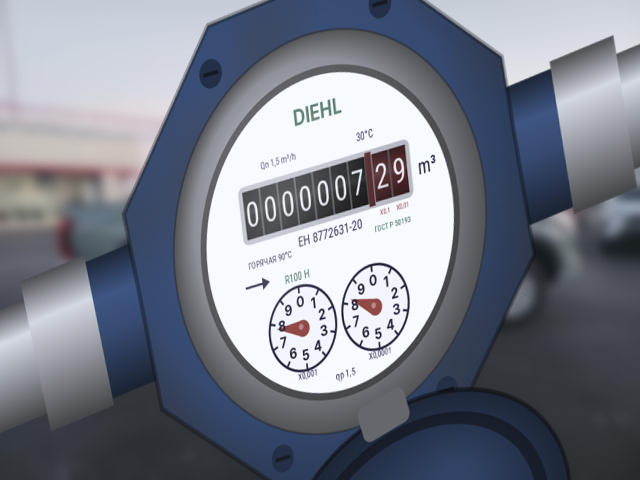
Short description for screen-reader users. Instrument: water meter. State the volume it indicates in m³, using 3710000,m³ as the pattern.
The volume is 7.2978,m³
